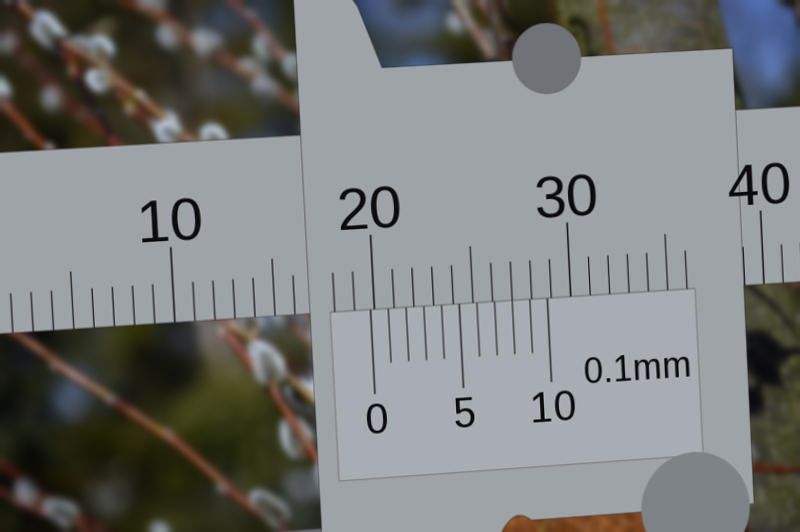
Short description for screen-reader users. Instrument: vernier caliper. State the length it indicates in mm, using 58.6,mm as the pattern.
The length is 19.8,mm
